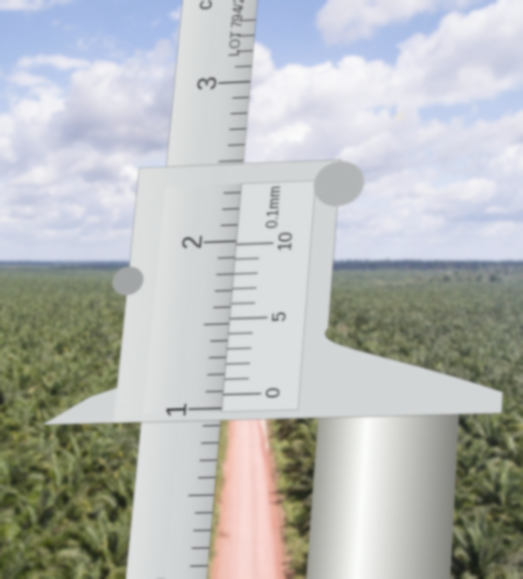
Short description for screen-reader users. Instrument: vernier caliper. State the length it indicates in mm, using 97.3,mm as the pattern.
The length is 10.8,mm
